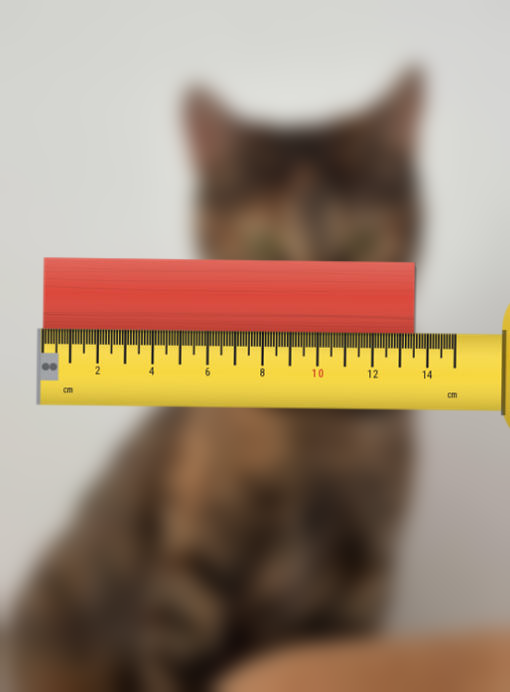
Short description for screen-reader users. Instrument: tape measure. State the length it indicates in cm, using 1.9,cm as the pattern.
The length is 13.5,cm
